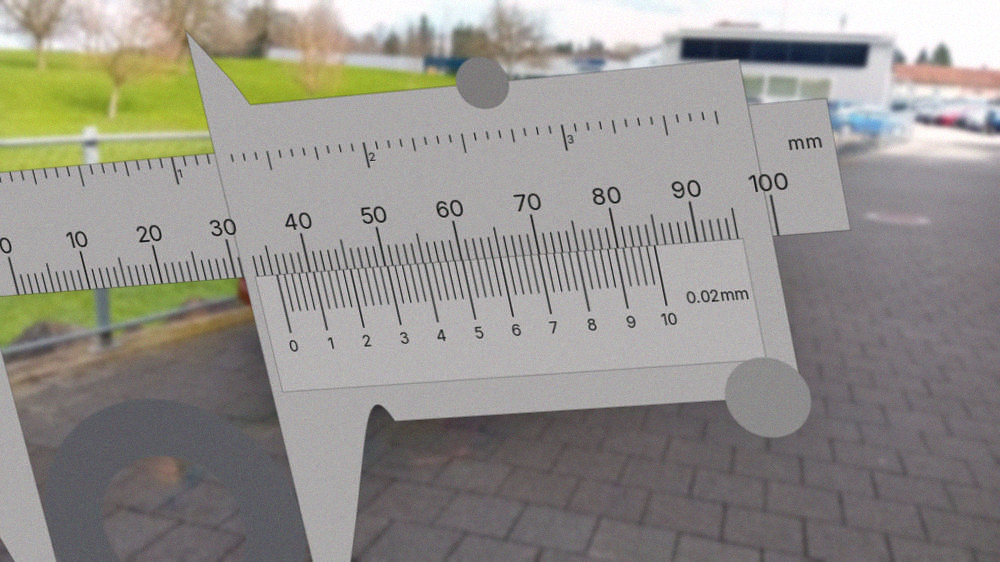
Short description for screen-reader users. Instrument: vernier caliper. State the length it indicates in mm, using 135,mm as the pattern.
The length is 35.6,mm
